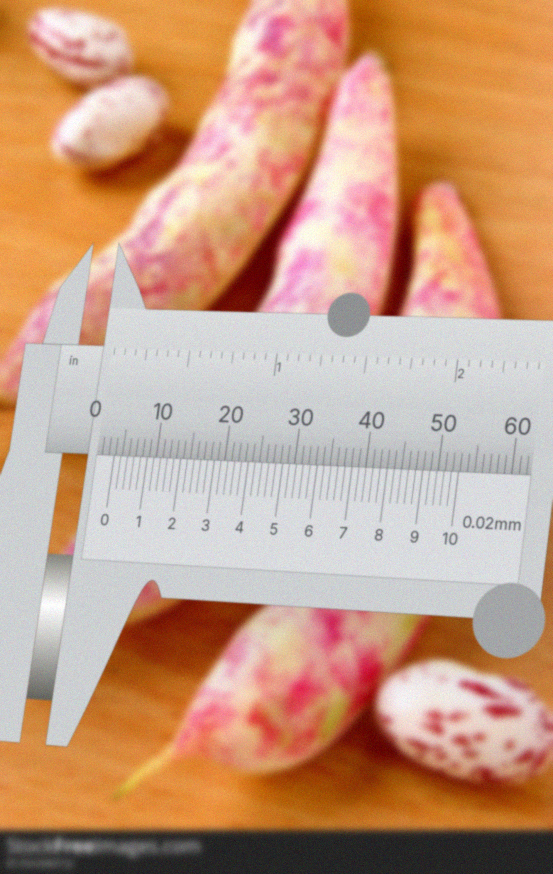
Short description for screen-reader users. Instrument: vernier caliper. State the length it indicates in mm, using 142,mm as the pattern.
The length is 3.8,mm
